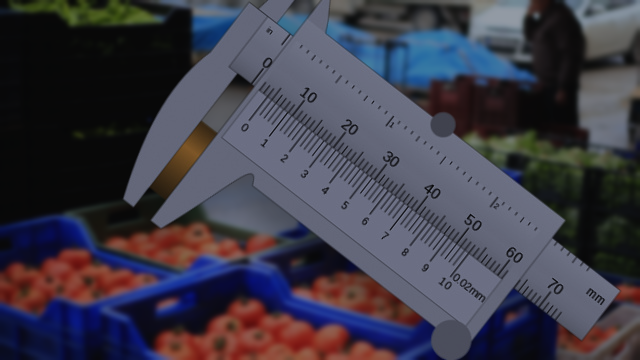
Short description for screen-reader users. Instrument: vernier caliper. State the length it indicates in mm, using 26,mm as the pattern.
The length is 4.0,mm
